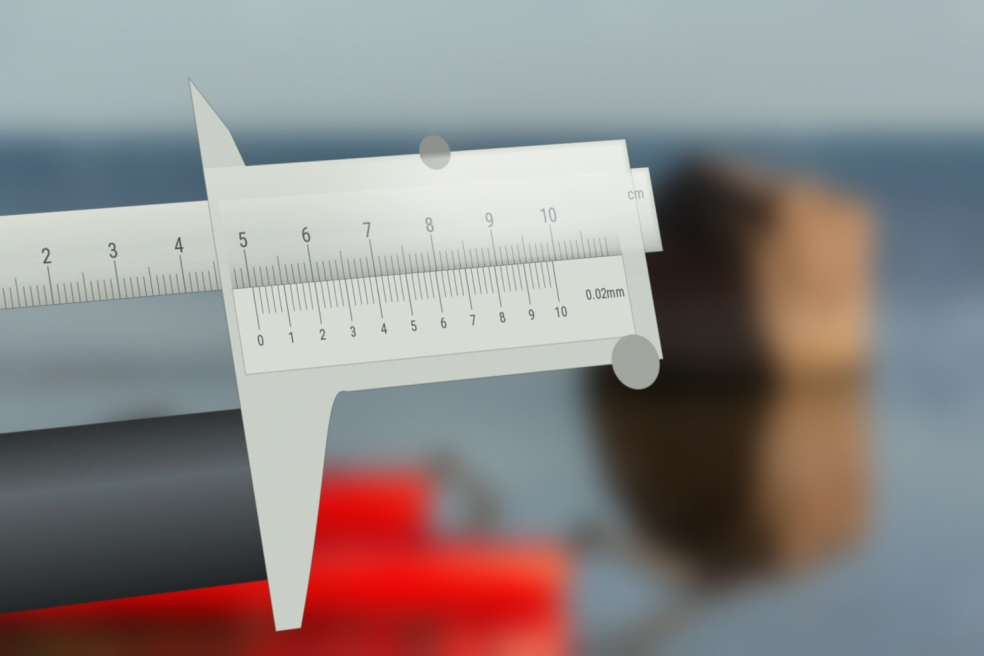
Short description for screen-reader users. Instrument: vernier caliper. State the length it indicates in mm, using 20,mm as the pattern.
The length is 50.4,mm
